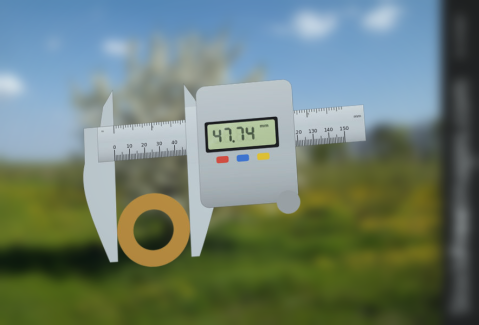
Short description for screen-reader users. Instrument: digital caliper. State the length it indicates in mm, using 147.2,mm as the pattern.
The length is 47.74,mm
